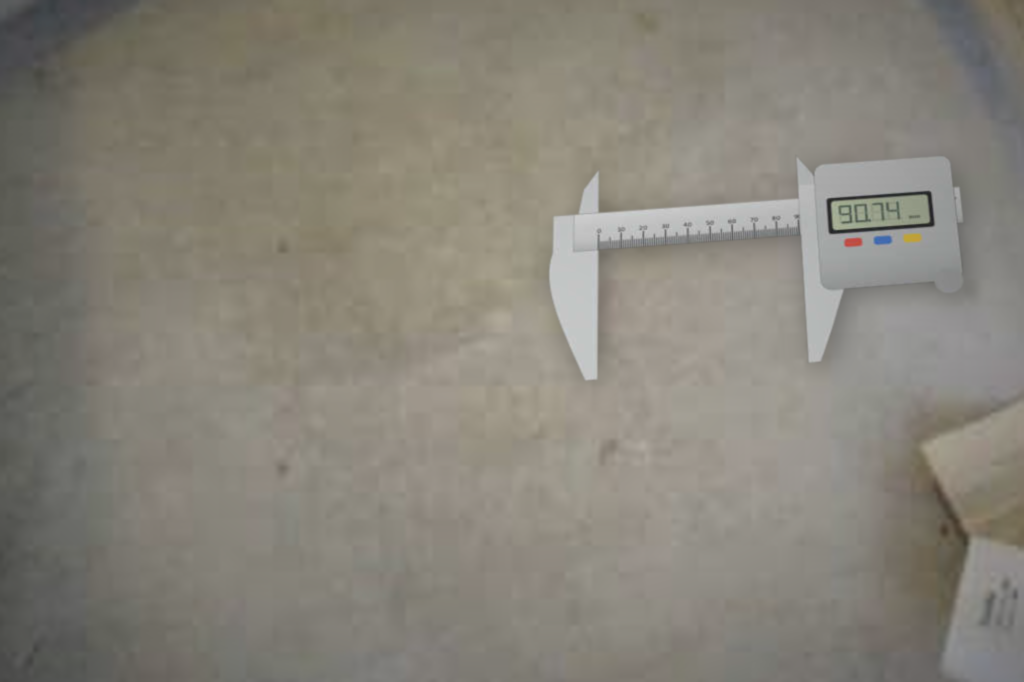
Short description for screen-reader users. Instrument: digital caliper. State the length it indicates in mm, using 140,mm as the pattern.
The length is 90.74,mm
